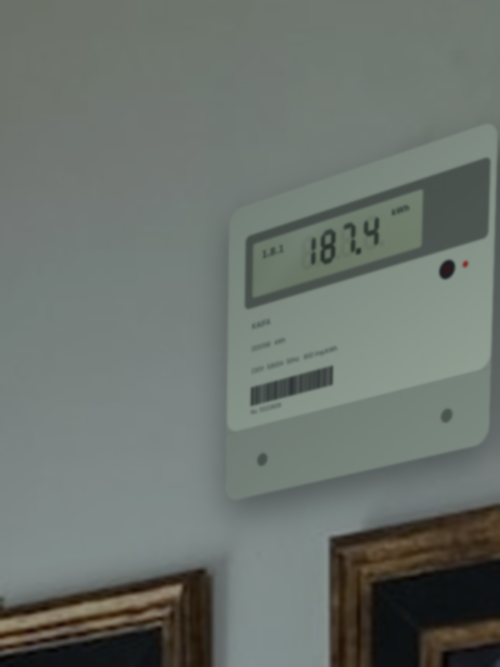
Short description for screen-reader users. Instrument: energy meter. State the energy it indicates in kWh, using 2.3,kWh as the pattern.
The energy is 187.4,kWh
